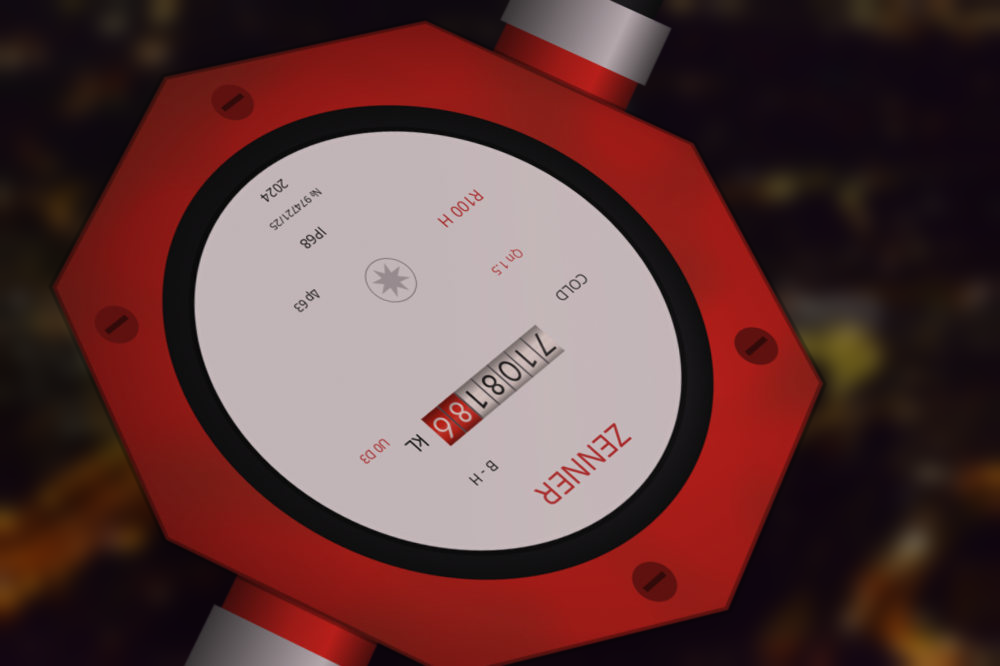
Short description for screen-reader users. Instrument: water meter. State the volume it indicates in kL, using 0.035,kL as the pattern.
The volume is 71081.86,kL
